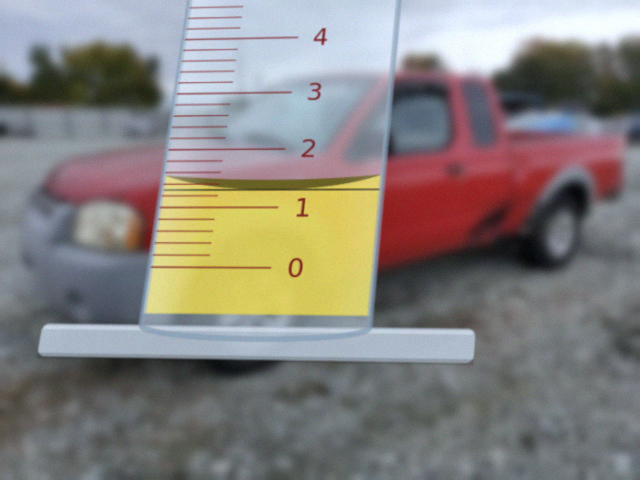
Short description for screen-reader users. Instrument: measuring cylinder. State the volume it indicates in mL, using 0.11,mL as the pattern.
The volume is 1.3,mL
